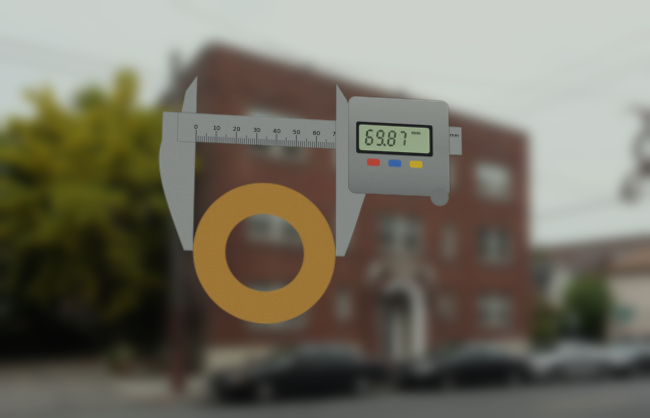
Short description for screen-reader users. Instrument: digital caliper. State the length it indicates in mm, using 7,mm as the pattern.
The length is 69.87,mm
